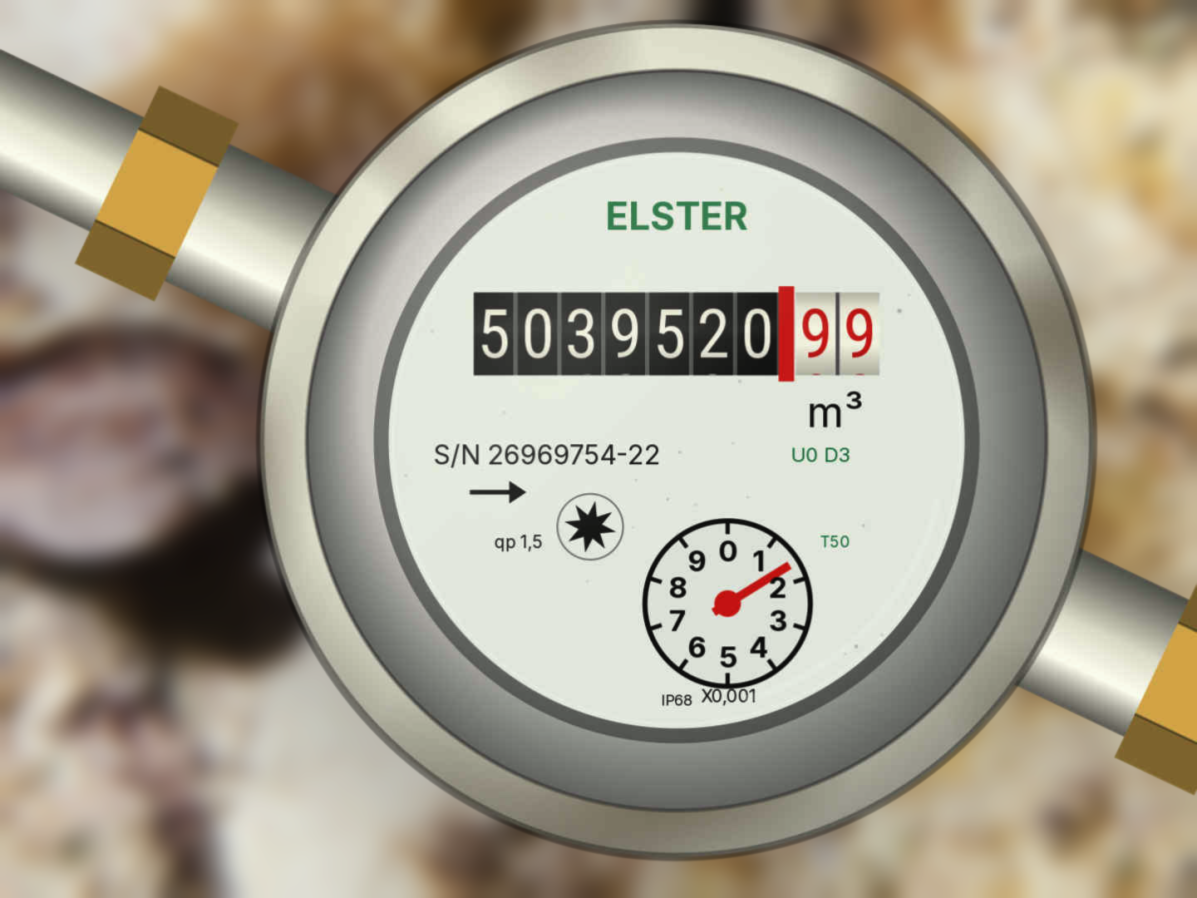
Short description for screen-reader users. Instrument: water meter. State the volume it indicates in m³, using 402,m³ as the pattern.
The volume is 5039520.991,m³
